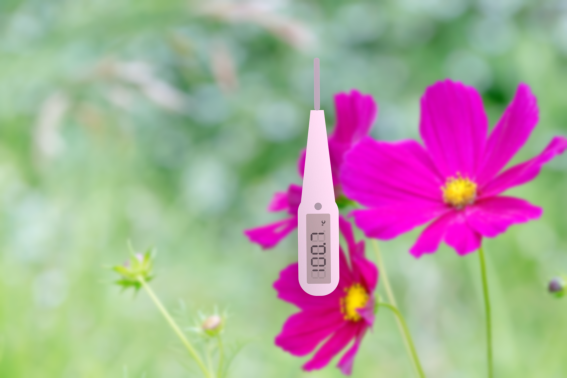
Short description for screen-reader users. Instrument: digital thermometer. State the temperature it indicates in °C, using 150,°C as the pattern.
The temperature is 100.7,°C
